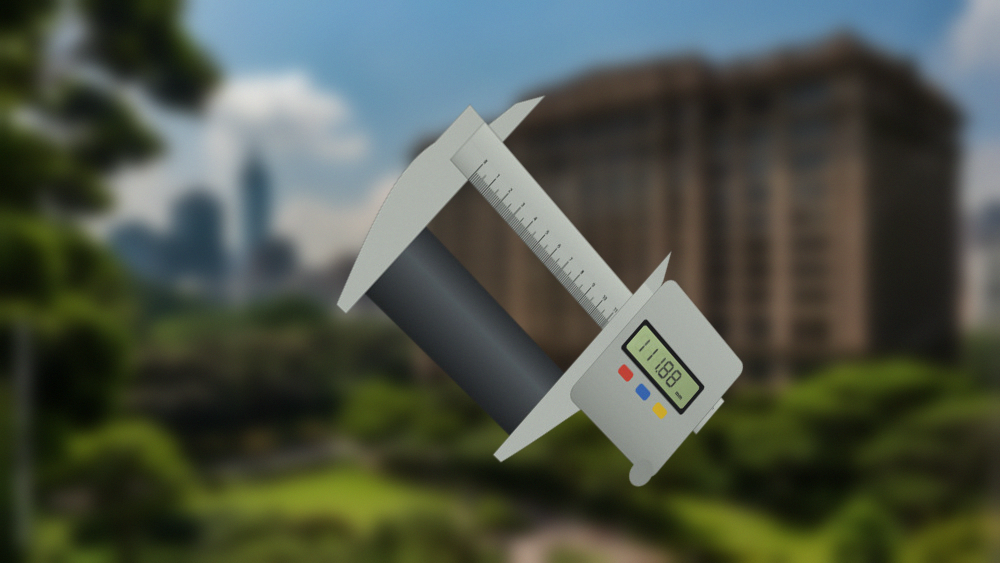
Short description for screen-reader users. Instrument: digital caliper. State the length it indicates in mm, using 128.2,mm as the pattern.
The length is 111.88,mm
